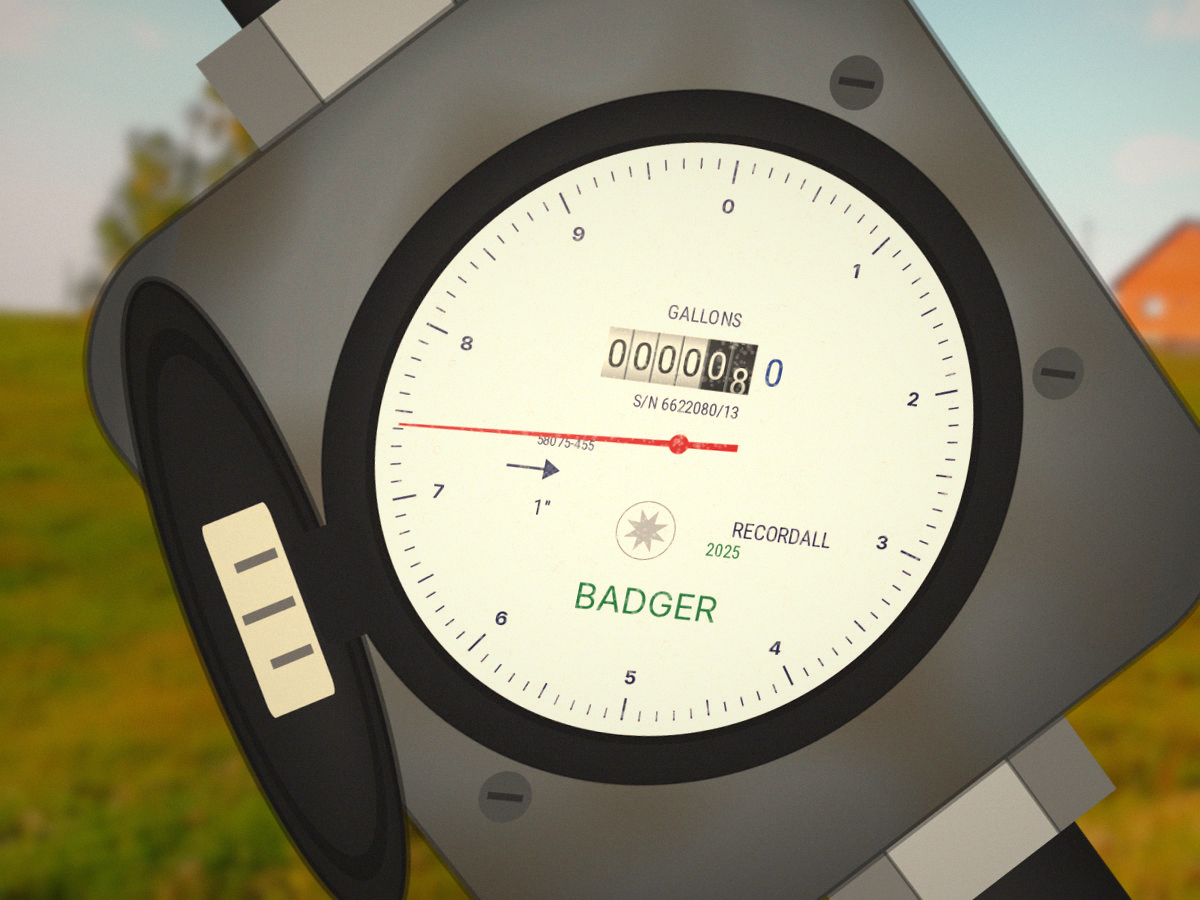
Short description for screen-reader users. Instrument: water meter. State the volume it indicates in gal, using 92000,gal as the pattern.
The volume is 77.4,gal
